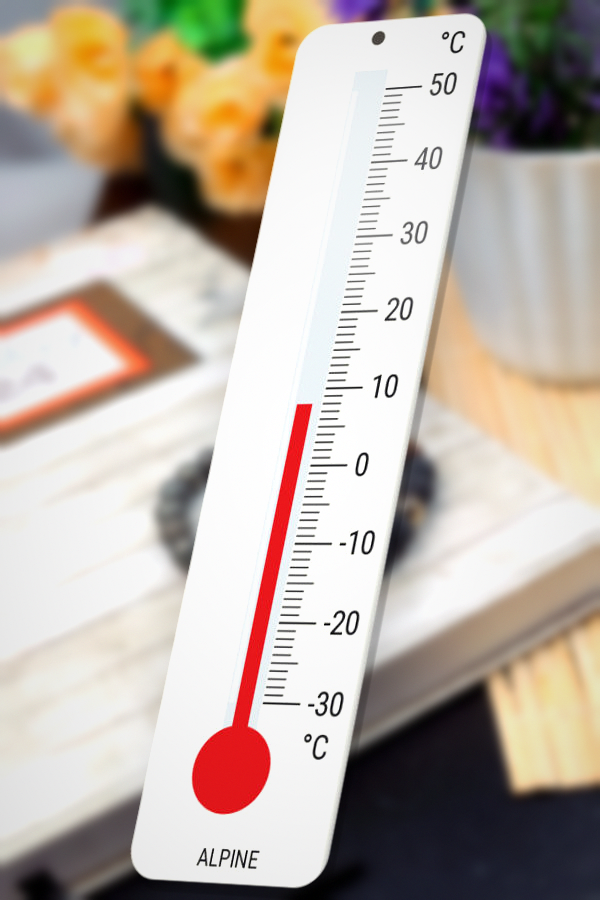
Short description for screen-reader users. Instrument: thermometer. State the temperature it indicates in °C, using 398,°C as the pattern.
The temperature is 8,°C
